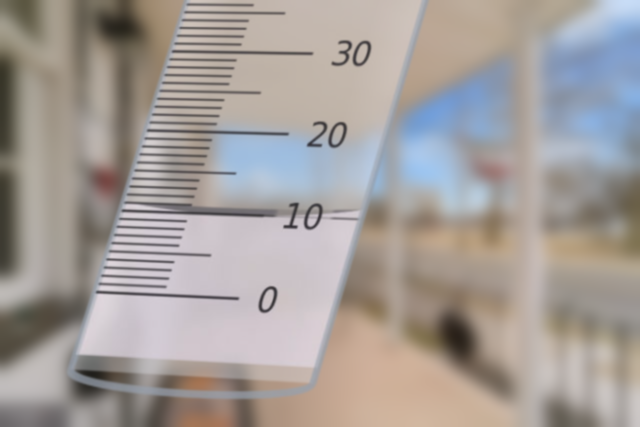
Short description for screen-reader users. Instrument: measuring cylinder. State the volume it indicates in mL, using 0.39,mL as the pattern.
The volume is 10,mL
